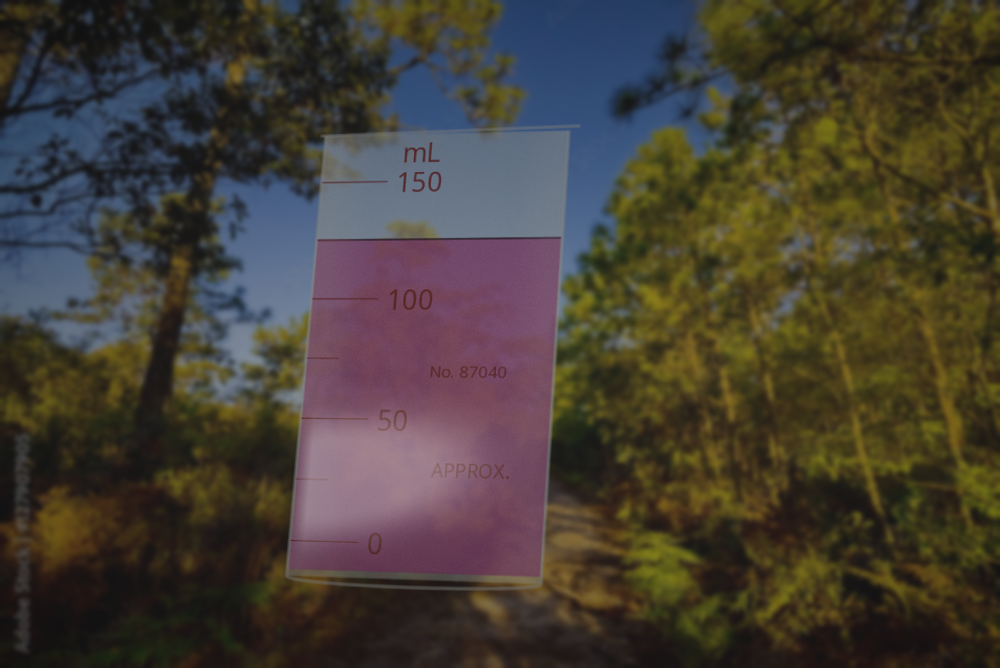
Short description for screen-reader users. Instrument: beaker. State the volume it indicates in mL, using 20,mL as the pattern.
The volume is 125,mL
